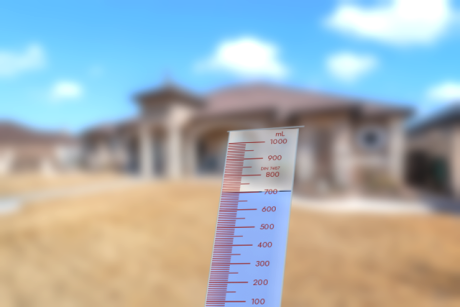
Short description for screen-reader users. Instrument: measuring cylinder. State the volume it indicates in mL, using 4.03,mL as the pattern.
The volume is 700,mL
